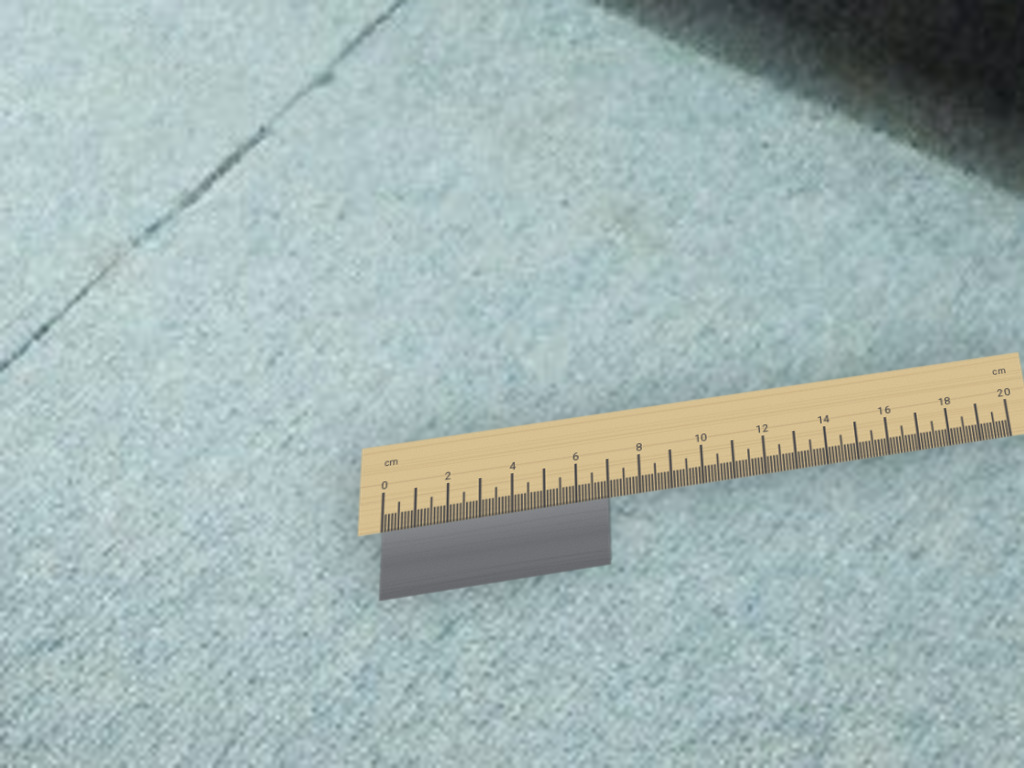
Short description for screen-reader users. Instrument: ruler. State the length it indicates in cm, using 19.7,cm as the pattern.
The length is 7,cm
